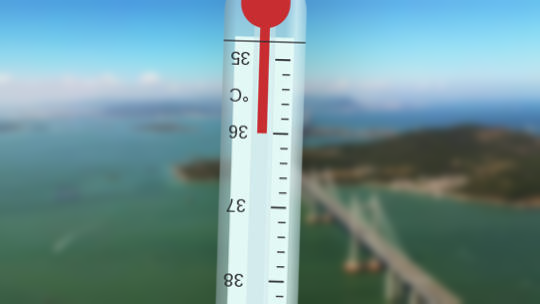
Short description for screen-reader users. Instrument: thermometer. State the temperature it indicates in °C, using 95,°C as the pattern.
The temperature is 36,°C
